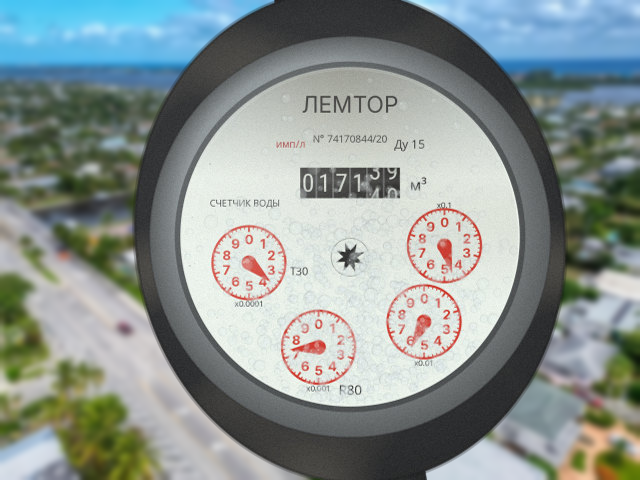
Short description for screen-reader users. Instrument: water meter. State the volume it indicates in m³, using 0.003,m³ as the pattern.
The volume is 17139.4573,m³
